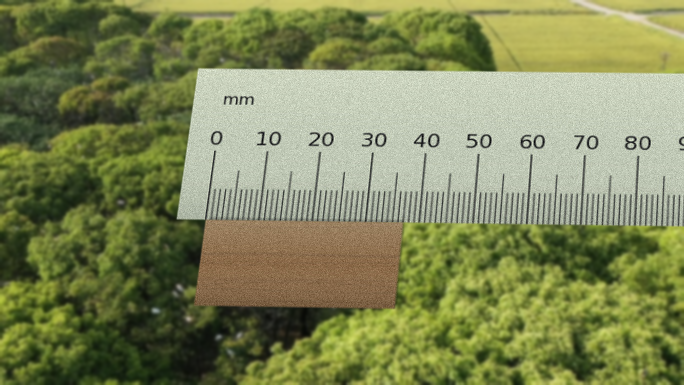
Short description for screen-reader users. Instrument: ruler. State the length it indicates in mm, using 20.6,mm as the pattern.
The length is 37,mm
